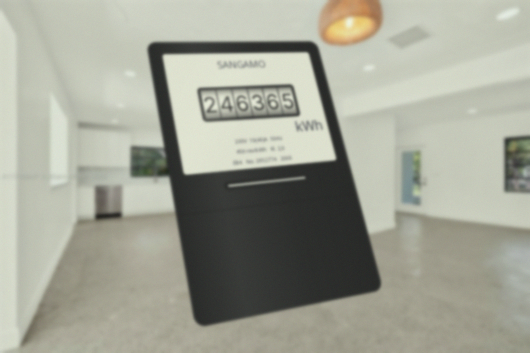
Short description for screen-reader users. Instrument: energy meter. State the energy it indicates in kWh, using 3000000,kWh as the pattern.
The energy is 246365,kWh
